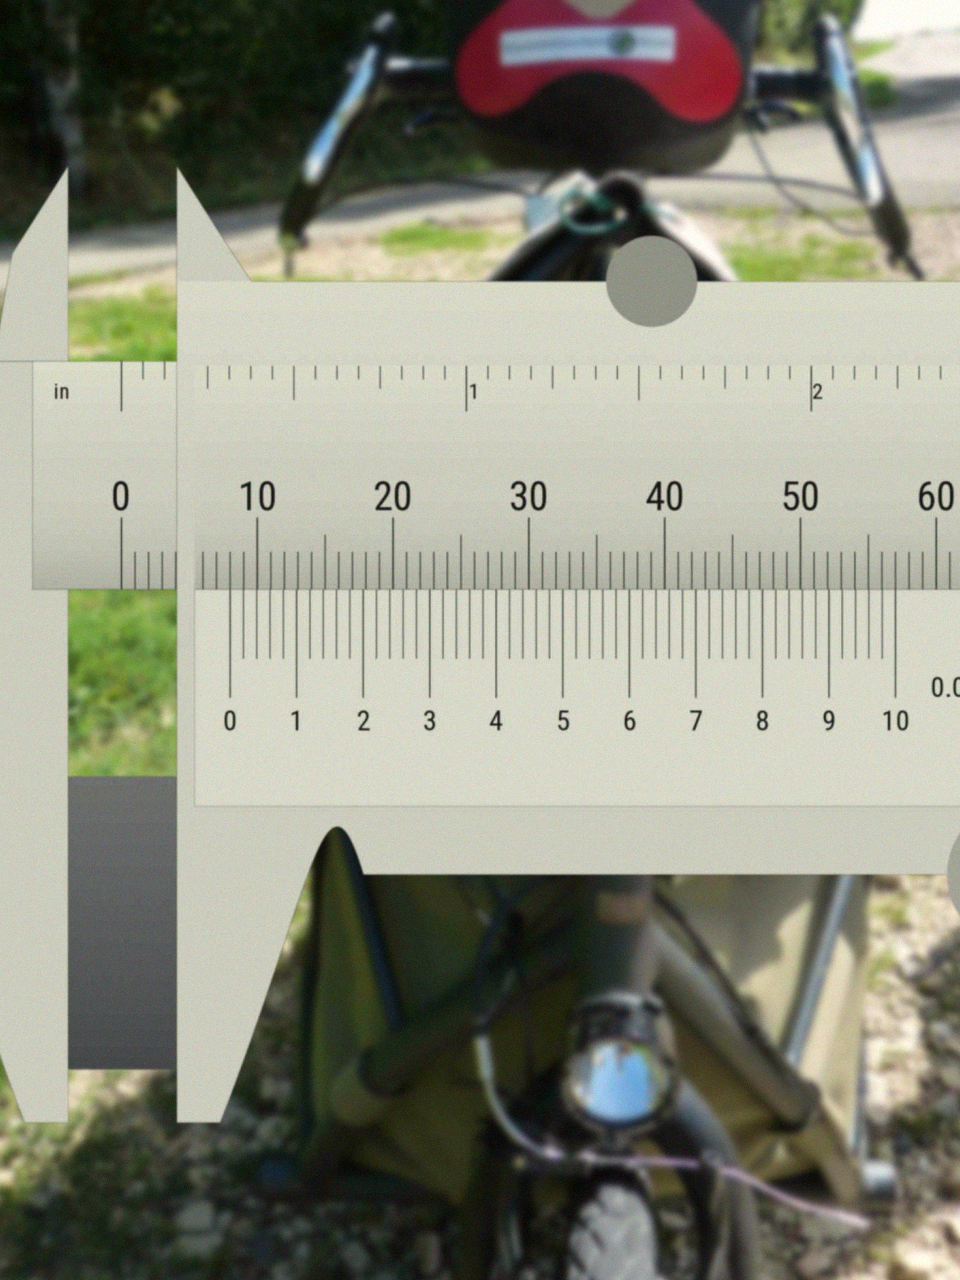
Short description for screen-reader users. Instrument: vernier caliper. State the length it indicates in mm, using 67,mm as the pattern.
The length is 8.0,mm
